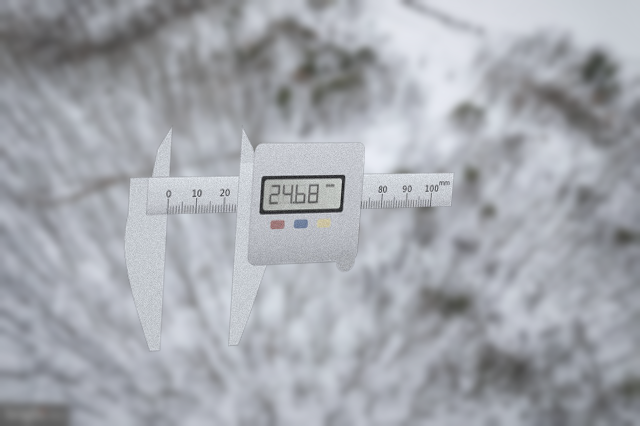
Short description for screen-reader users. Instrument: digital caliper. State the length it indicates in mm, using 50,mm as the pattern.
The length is 24.68,mm
